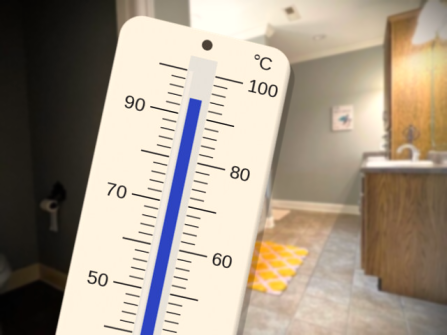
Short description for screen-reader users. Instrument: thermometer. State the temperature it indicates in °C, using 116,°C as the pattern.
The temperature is 94,°C
